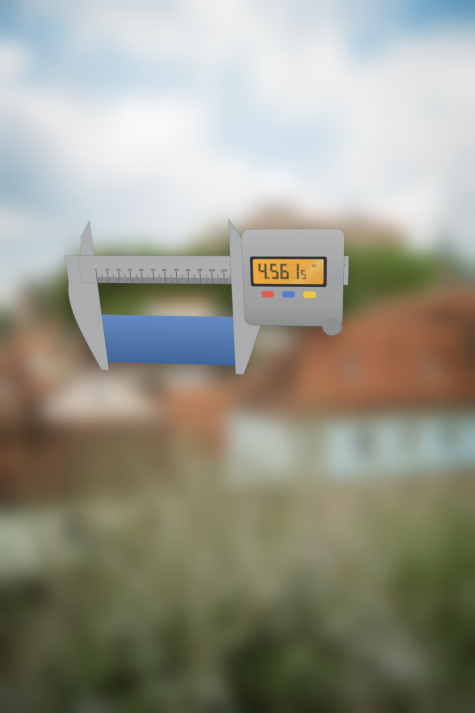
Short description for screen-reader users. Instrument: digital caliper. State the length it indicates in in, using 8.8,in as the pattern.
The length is 4.5615,in
